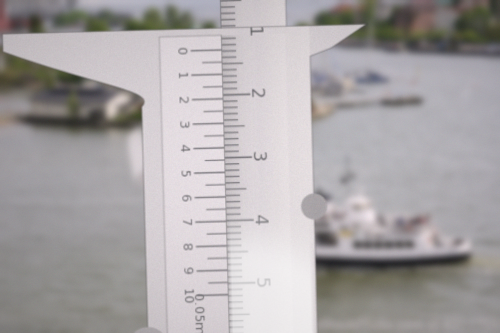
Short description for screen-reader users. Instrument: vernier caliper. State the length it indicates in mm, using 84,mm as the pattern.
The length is 12.8,mm
